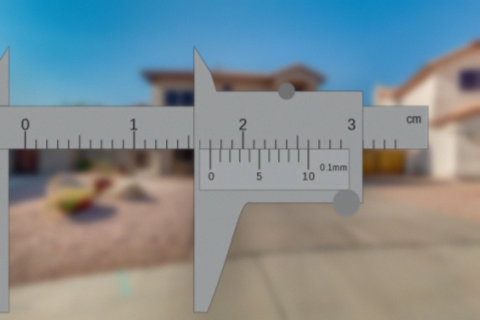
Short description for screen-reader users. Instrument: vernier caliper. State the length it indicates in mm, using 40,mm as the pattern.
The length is 17.0,mm
